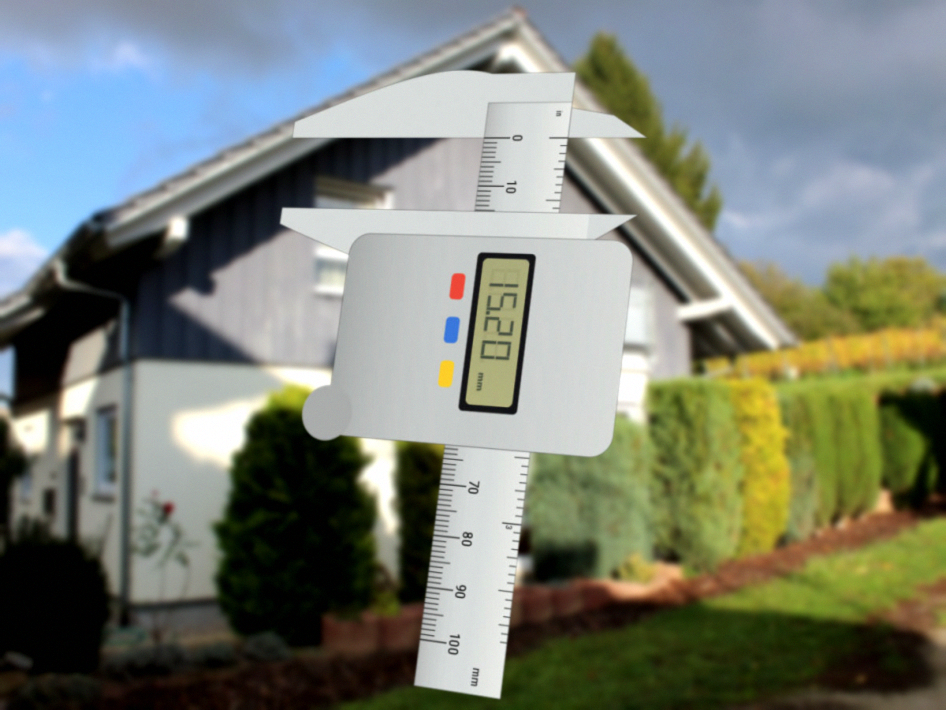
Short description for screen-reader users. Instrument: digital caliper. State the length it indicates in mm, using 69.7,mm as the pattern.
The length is 15.20,mm
